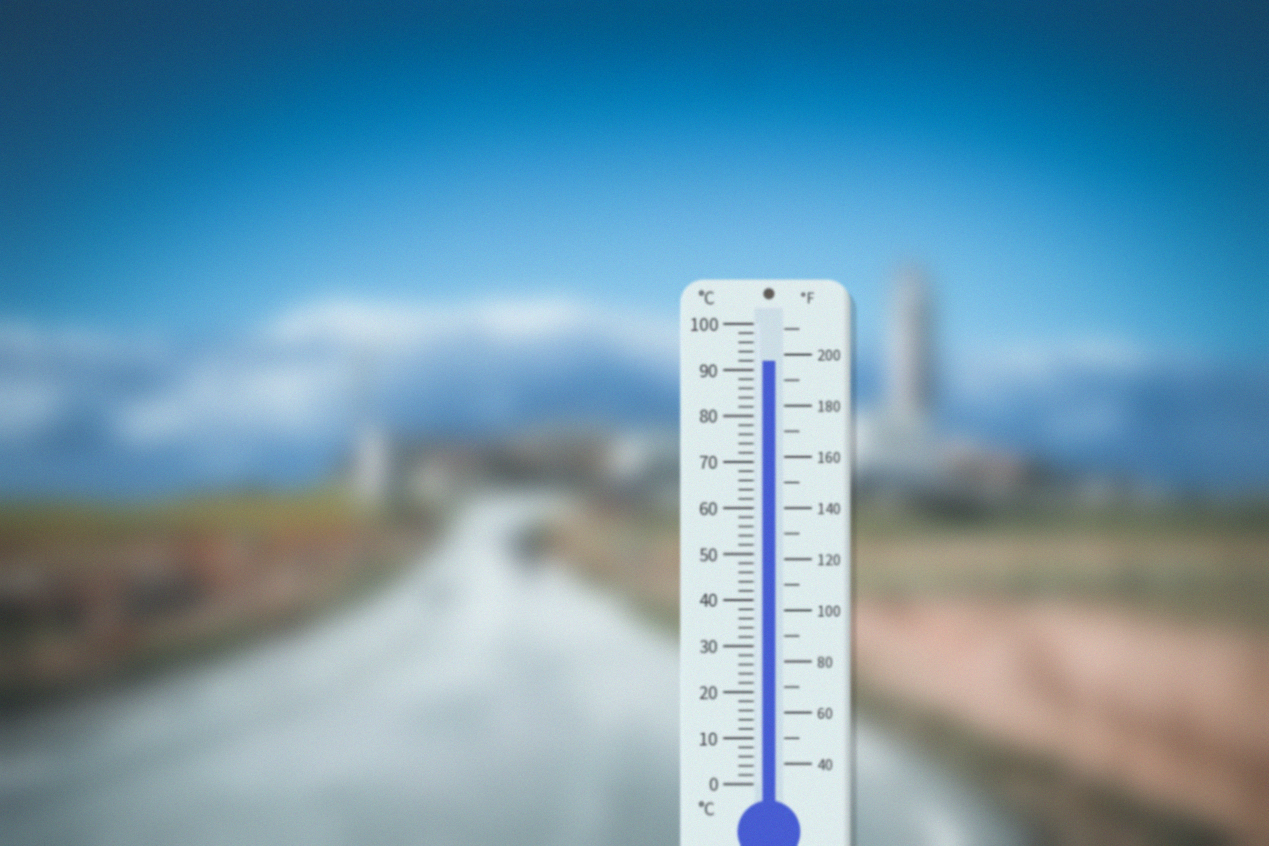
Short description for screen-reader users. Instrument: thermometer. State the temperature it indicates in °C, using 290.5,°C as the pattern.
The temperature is 92,°C
